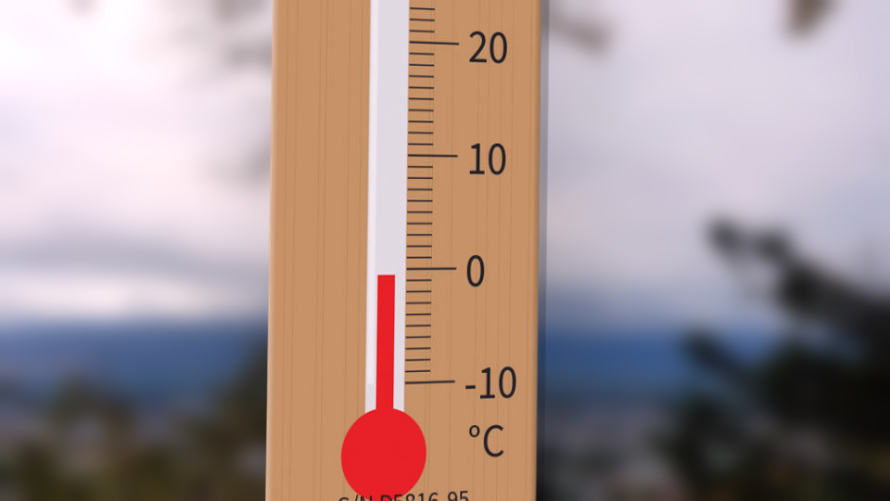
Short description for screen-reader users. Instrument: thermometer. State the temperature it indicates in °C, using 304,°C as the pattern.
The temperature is -0.5,°C
